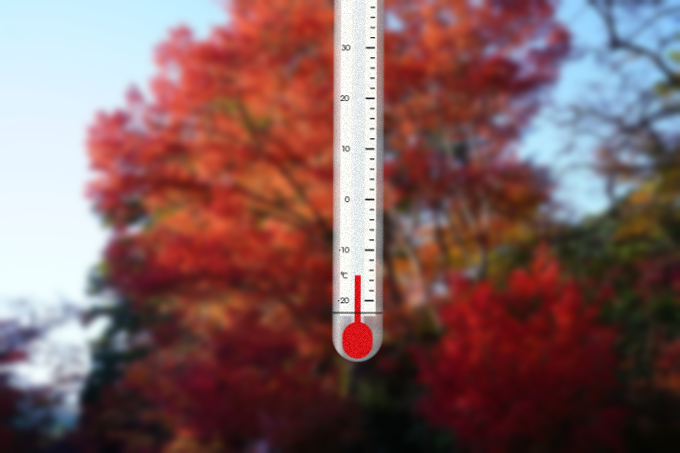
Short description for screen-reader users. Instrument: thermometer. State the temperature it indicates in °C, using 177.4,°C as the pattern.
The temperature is -15,°C
